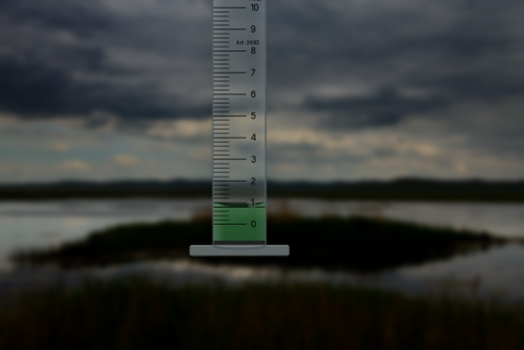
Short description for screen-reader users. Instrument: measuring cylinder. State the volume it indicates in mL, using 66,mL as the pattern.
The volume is 0.8,mL
